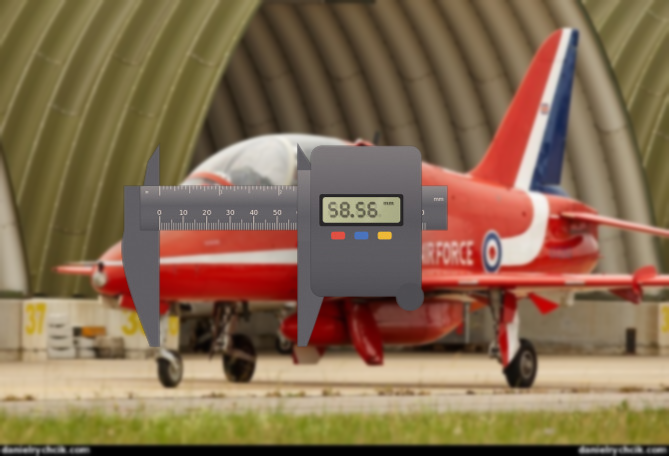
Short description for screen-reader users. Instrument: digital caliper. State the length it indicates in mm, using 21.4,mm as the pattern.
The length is 58.56,mm
